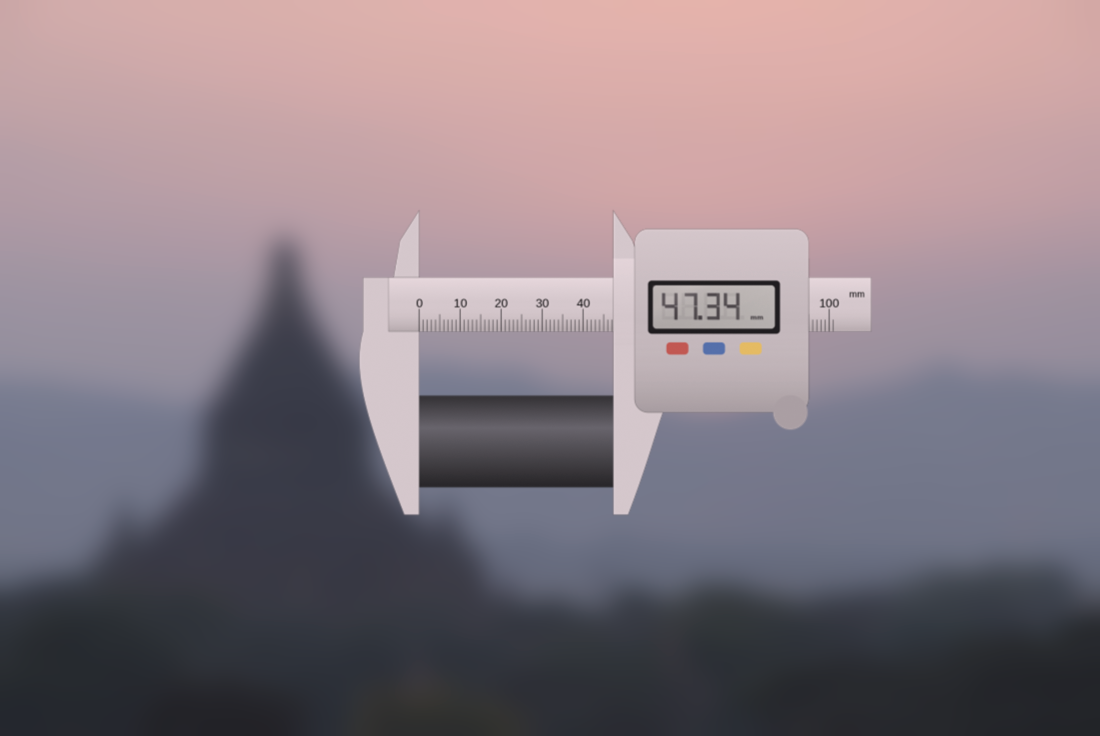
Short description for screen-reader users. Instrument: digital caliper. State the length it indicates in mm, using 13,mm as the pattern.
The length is 47.34,mm
